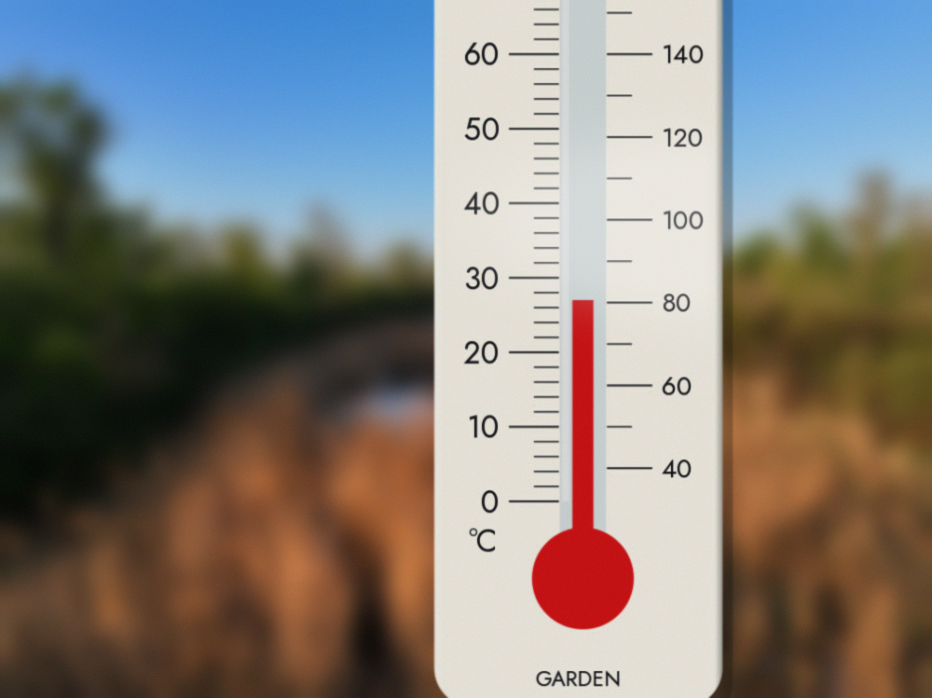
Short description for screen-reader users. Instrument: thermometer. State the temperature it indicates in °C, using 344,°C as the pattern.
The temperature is 27,°C
